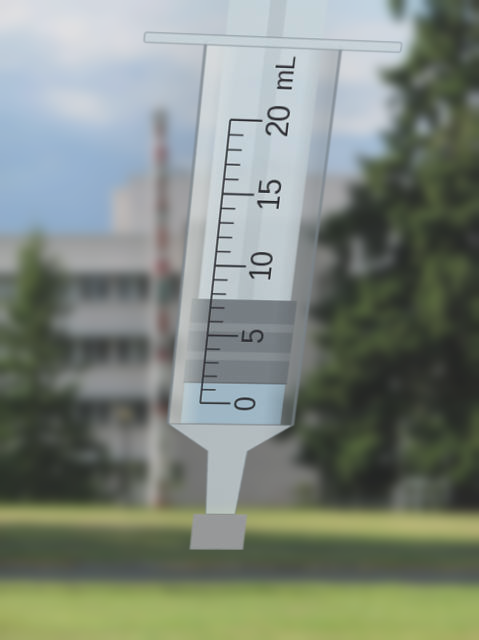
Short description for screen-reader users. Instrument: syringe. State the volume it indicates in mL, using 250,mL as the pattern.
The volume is 1.5,mL
